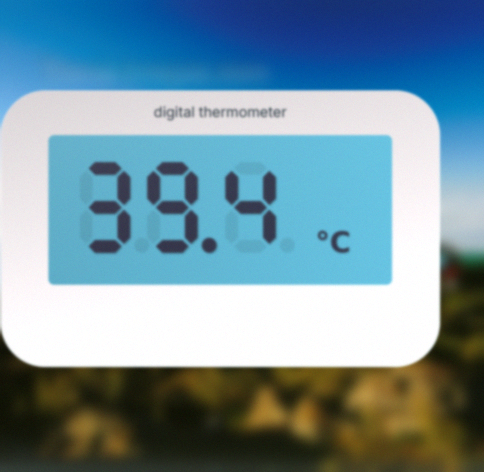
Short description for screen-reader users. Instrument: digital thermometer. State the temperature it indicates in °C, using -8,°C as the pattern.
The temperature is 39.4,°C
